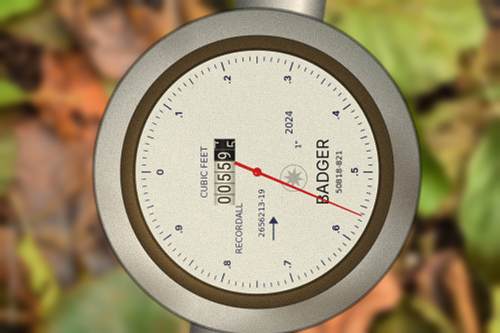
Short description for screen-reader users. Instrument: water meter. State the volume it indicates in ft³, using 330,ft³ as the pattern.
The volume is 5594.56,ft³
